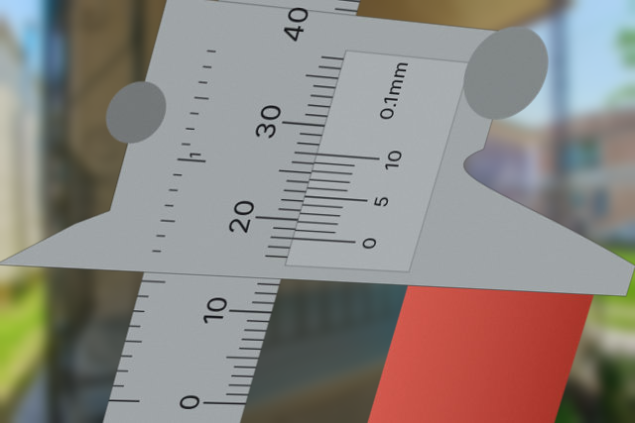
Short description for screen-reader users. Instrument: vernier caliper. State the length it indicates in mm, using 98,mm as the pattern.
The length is 18.0,mm
